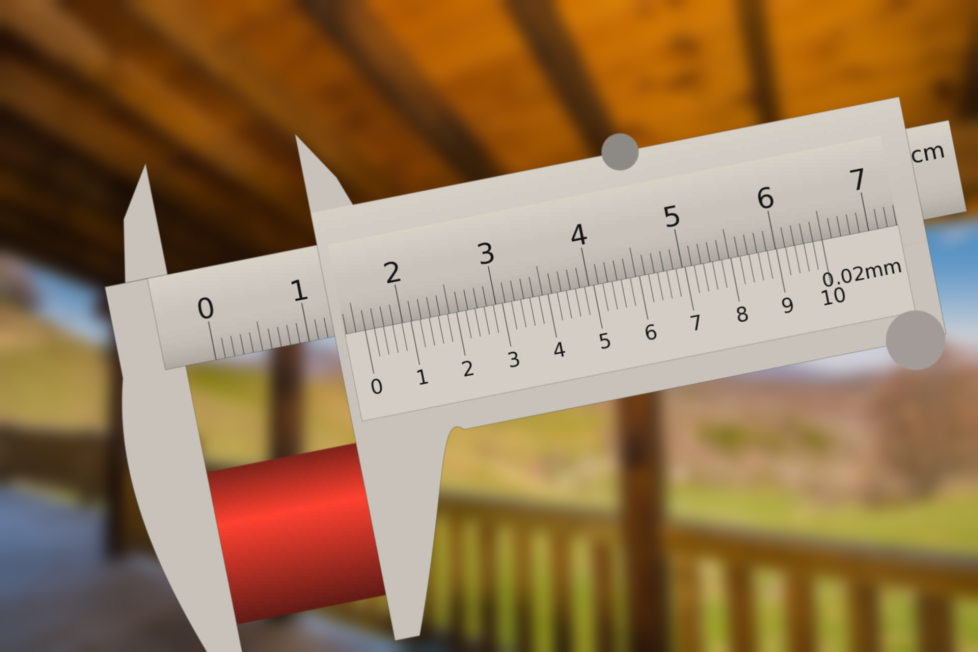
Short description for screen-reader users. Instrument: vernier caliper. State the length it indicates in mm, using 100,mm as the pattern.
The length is 16.0,mm
